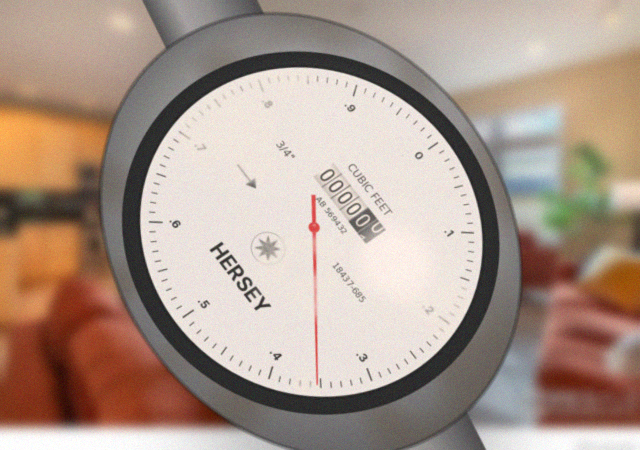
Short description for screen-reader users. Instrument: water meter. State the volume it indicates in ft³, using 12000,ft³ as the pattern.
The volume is 0.35,ft³
